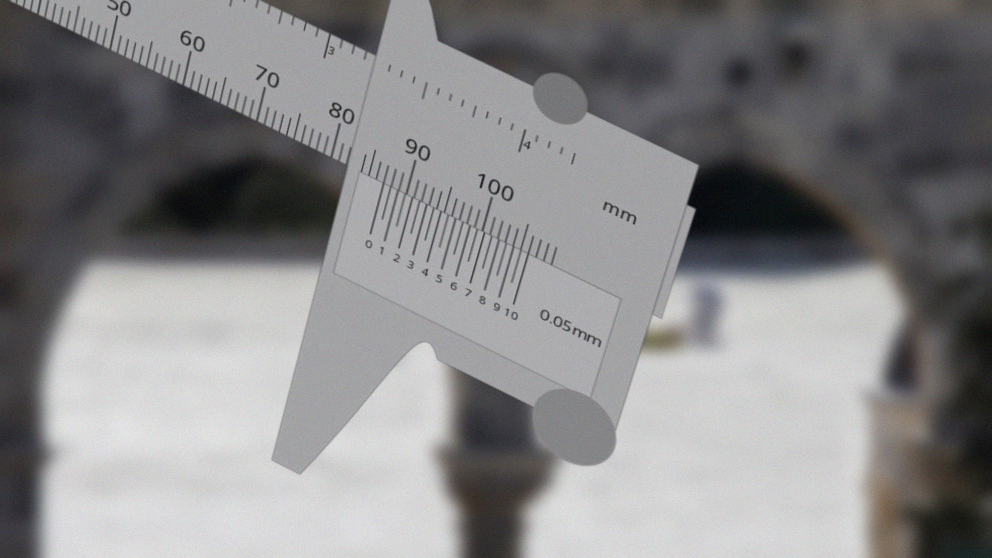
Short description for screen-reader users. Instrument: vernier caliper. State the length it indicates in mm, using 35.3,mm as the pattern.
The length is 87.0,mm
